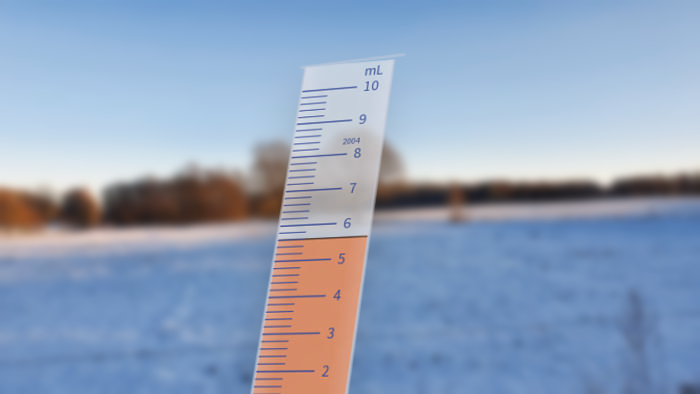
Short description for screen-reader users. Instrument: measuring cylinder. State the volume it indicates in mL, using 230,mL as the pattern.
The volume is 5.6,mL
